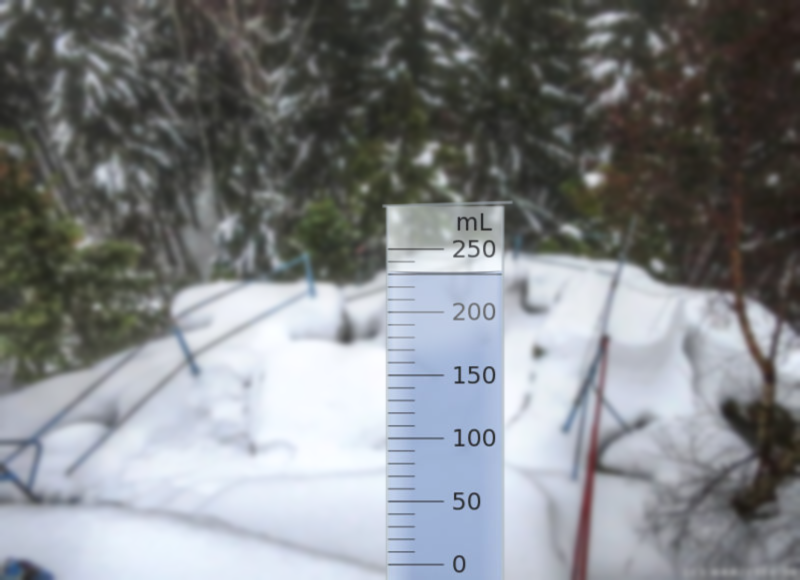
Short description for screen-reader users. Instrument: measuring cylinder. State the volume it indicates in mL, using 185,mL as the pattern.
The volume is 230,mL
